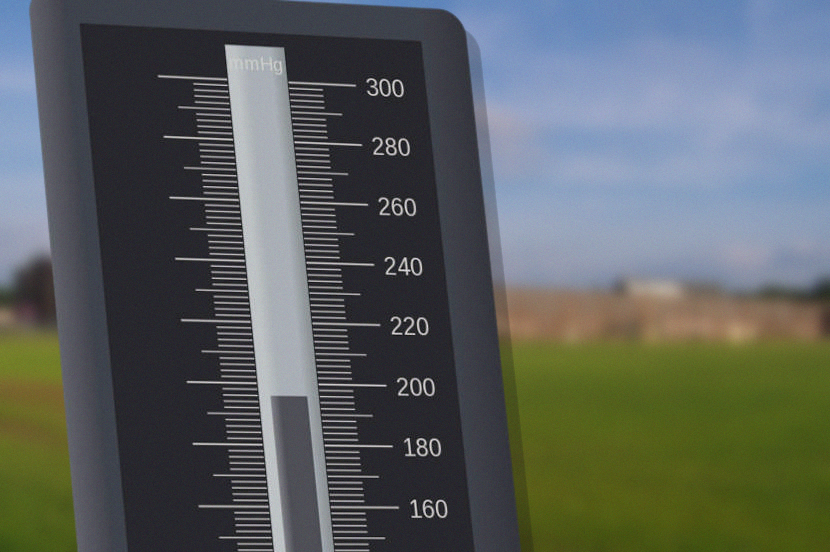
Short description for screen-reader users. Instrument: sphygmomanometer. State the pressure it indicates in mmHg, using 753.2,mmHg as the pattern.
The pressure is 196,mmHg
